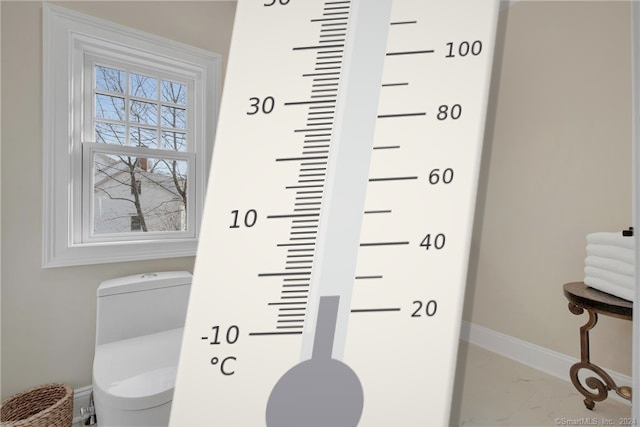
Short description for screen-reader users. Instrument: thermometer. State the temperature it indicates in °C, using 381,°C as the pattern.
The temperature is -4,°C
